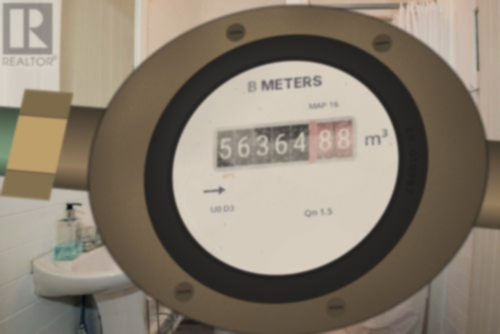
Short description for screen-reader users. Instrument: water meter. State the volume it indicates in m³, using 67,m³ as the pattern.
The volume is 56364.88,m³
